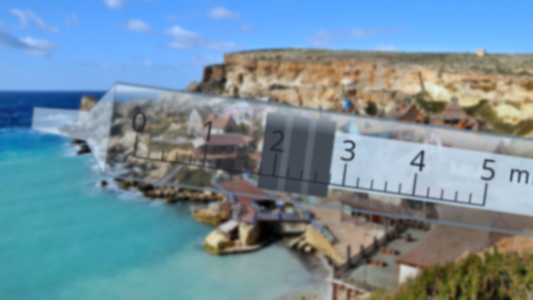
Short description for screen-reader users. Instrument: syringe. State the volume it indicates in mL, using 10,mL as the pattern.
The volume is 1.8,mL
